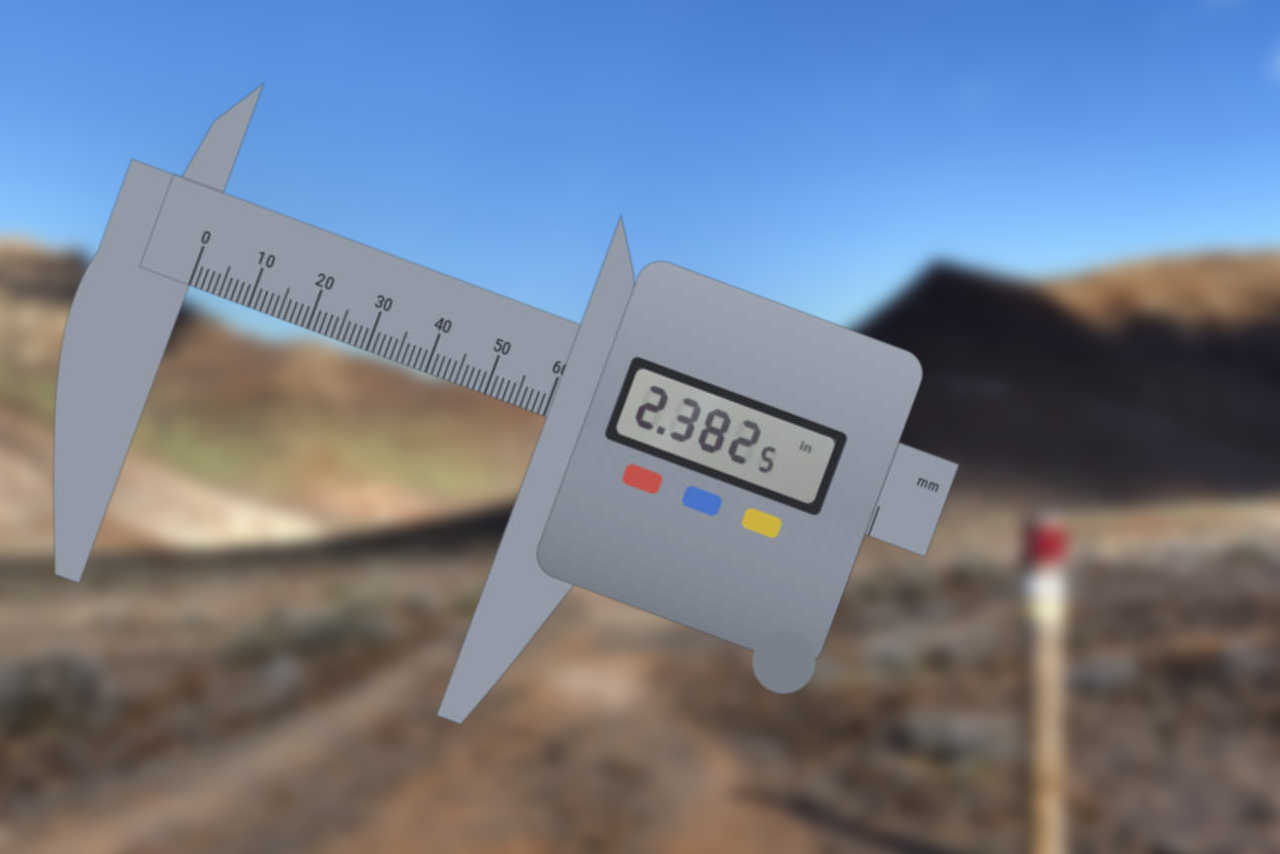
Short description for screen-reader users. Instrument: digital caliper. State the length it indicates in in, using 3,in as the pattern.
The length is 2.3825,in
